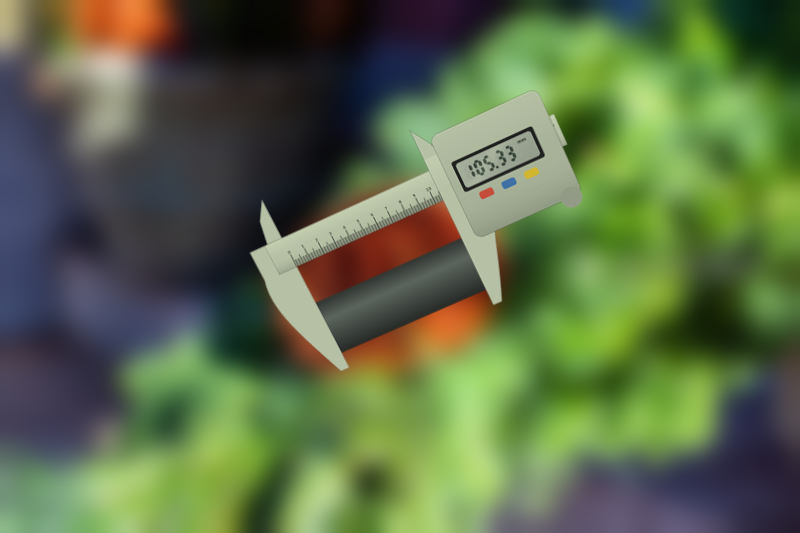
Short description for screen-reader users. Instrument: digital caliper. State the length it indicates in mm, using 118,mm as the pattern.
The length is 105.33,mm
